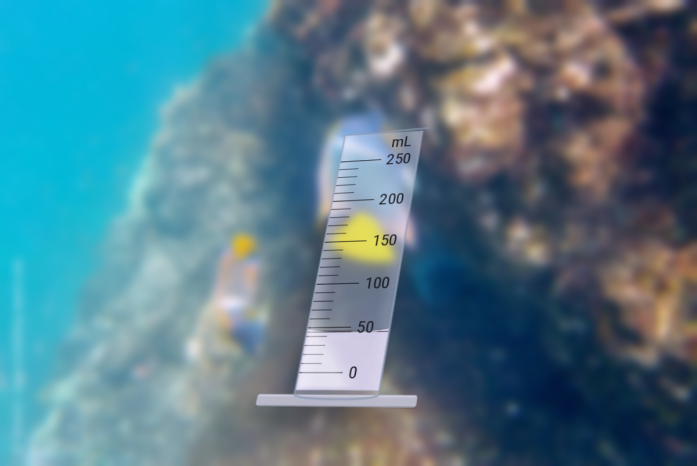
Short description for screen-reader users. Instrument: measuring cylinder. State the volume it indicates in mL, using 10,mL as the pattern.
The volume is 45,mL
